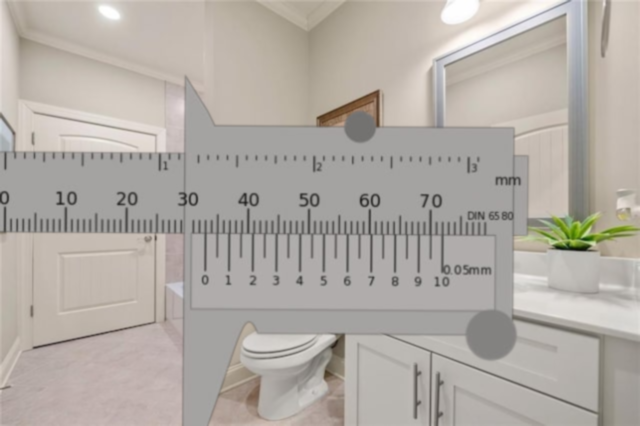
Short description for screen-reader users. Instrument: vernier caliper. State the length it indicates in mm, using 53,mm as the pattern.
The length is 33.0,mm
